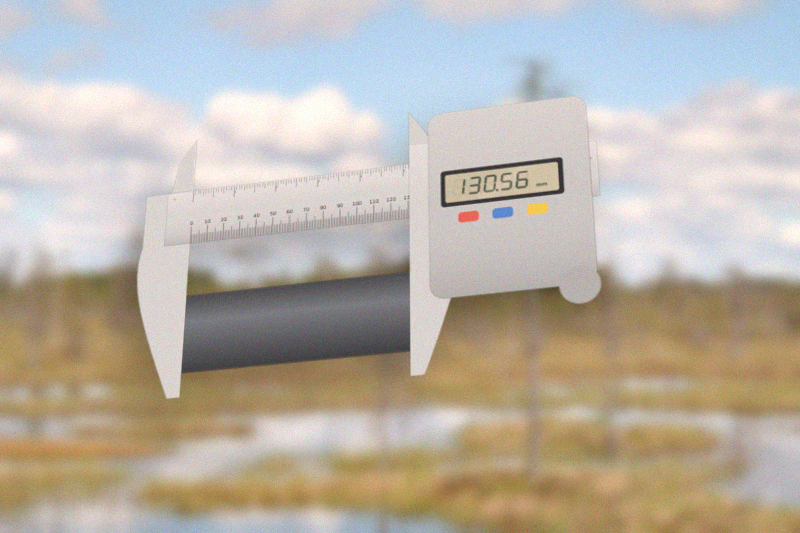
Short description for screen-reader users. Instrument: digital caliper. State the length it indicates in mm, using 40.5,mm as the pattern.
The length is 130.56,mm
